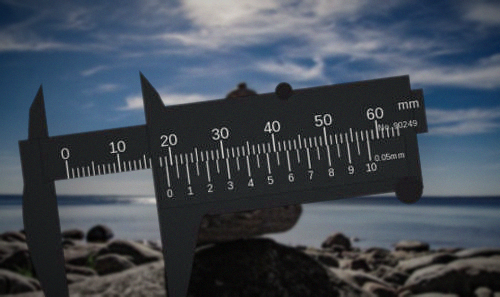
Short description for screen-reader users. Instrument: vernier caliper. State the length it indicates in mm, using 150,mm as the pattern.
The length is 19.0,mm
